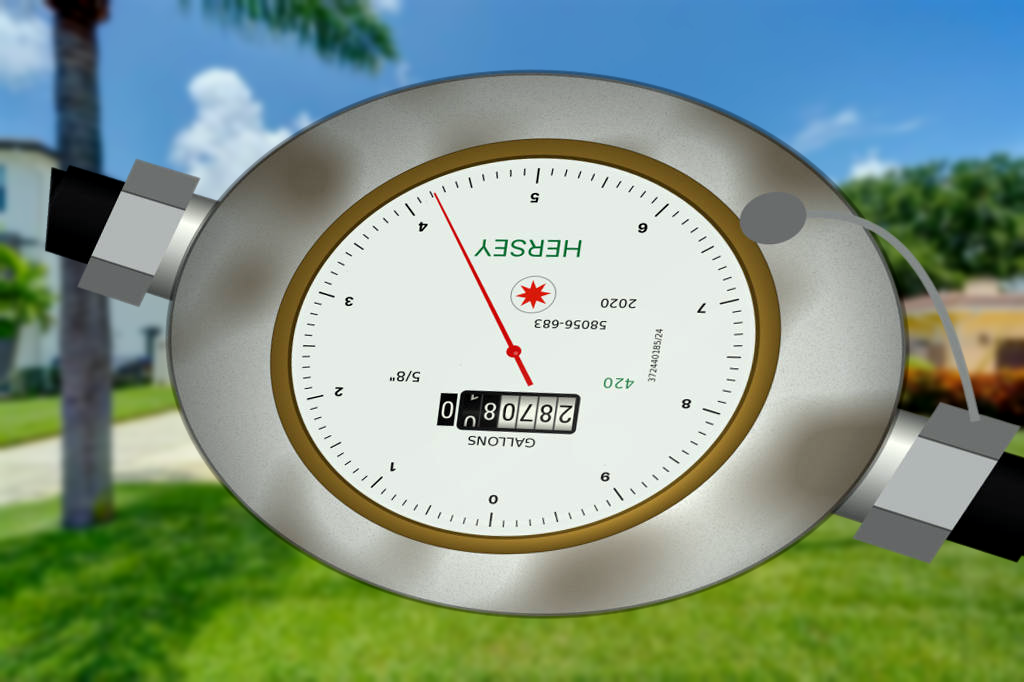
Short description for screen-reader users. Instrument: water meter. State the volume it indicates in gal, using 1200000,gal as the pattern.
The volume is 2870804.2,gal
